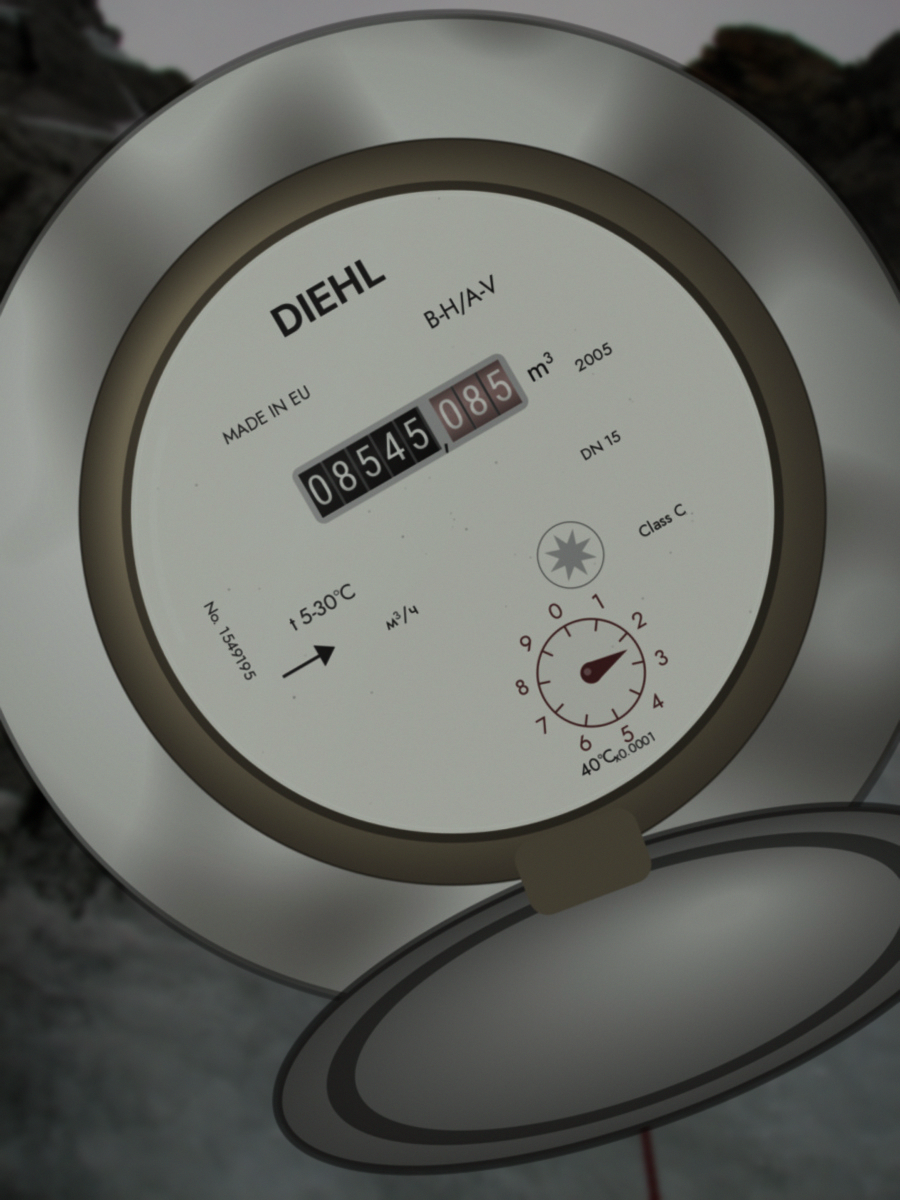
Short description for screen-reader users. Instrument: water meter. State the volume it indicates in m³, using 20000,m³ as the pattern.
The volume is 8545.0852,m³
